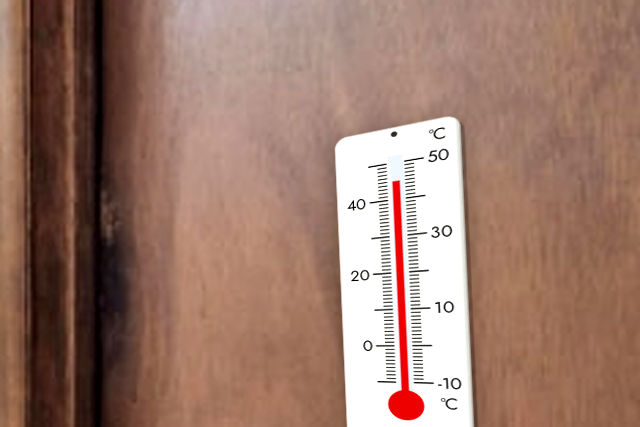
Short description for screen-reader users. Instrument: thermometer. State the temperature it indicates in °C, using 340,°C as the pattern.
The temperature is 45,°C
